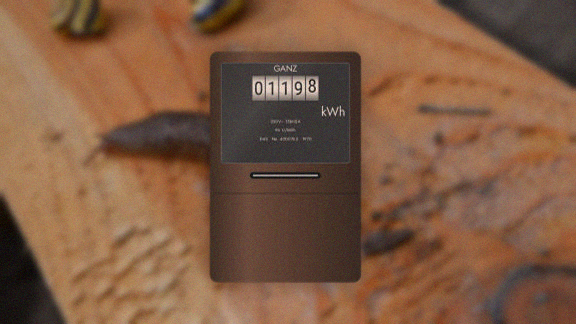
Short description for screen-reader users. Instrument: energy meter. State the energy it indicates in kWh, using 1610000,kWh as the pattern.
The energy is 1198,kWh
